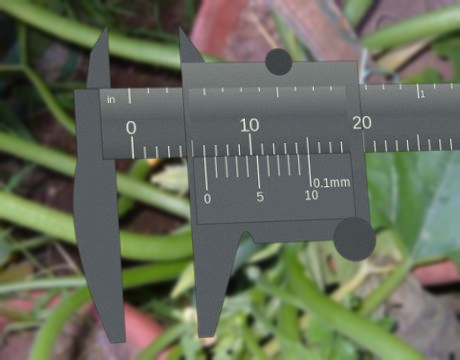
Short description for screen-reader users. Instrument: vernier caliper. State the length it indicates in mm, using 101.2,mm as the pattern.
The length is 6.0,mm
